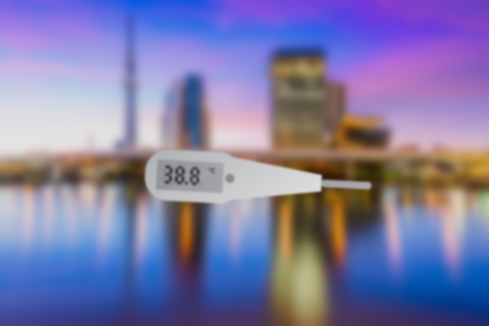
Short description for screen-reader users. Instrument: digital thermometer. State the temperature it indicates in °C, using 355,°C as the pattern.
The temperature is 38.8,°C
